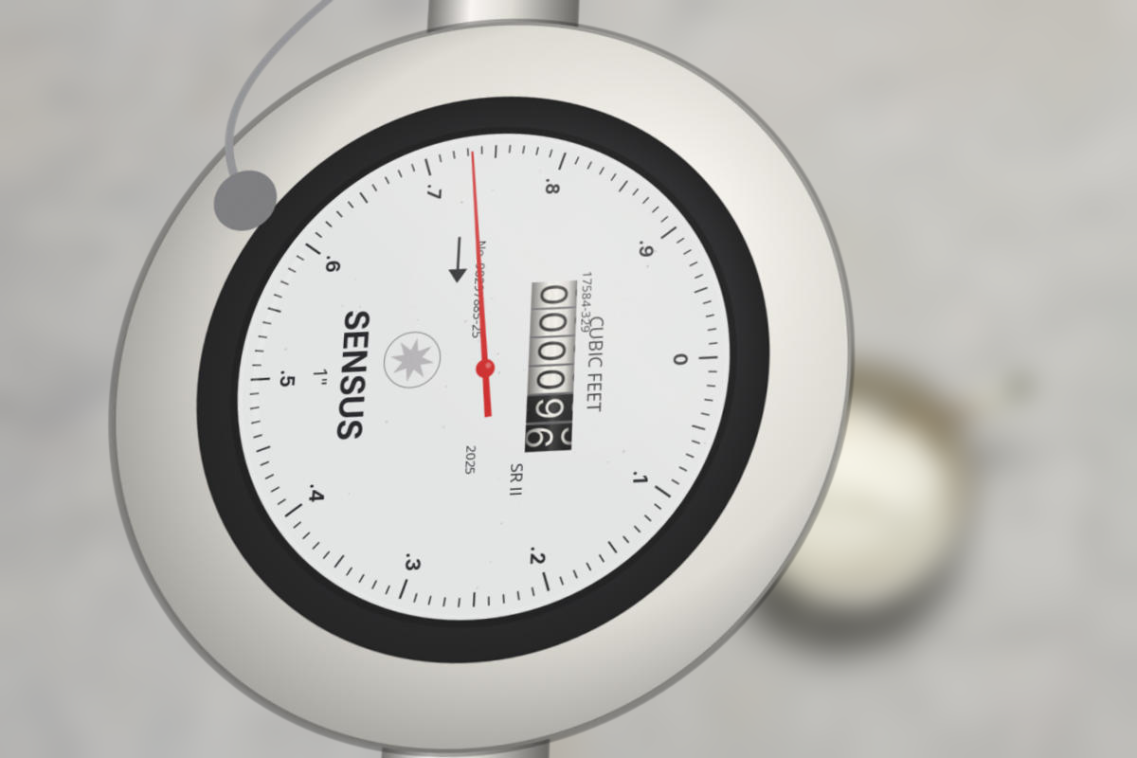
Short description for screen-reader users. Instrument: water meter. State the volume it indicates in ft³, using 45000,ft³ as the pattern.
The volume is 95.73,ft³
